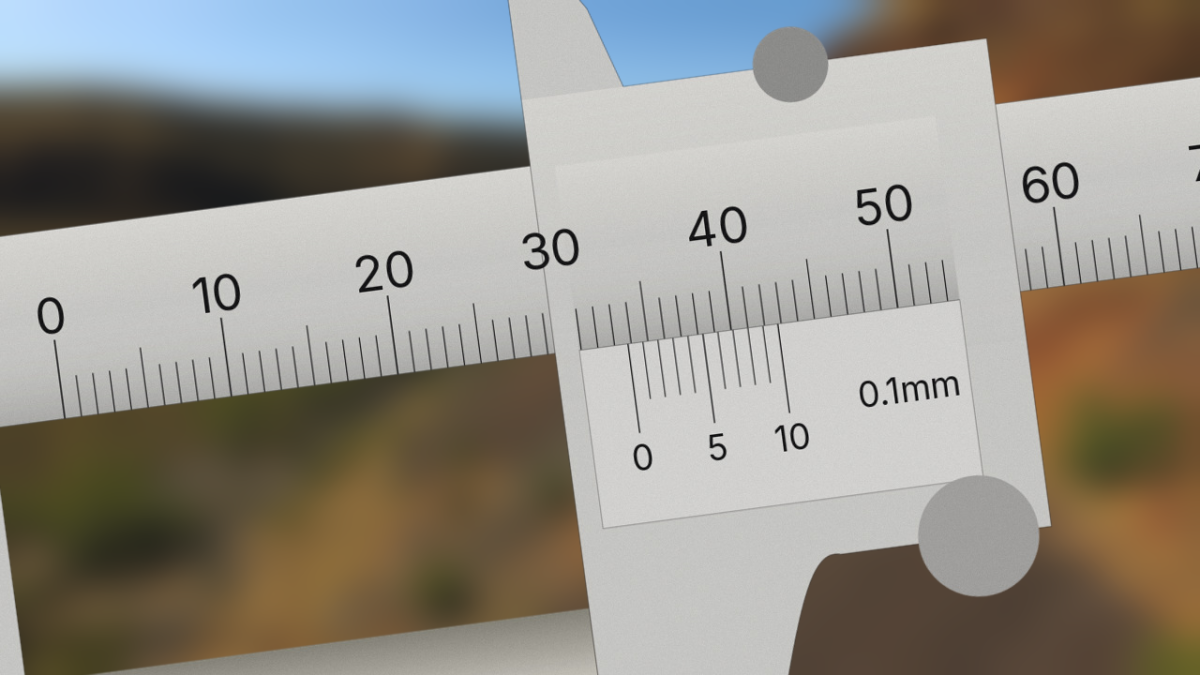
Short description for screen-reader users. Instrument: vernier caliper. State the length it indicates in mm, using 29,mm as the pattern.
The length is 33.8,mm
